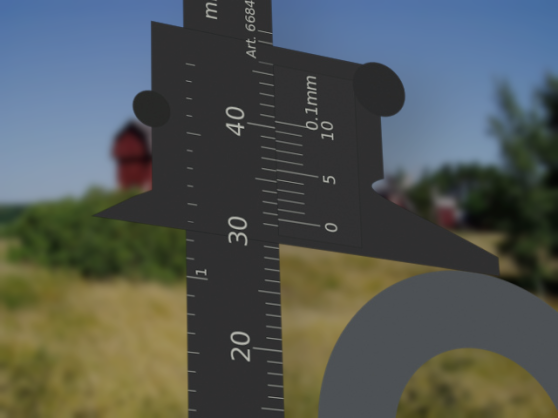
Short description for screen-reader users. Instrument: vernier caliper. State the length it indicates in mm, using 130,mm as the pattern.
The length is 31.6,mm
